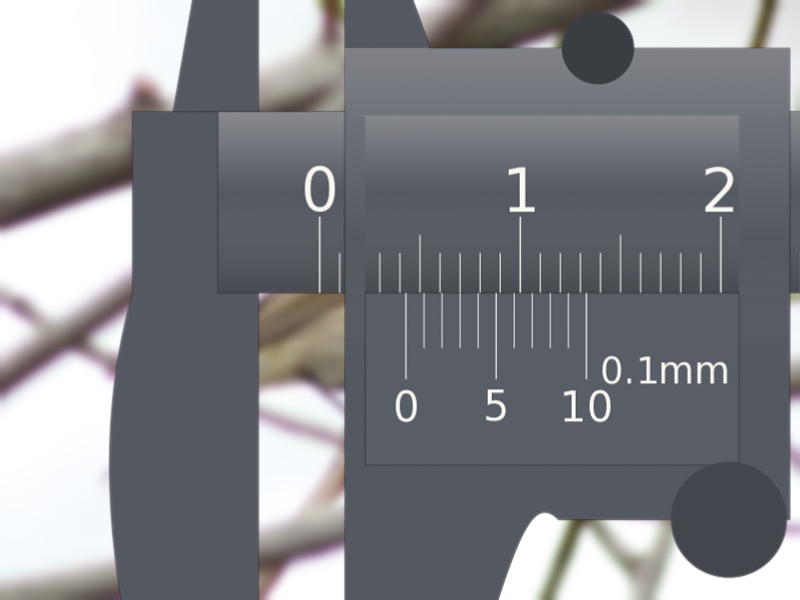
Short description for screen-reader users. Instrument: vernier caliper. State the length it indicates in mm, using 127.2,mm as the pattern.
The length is 4.3,mm
